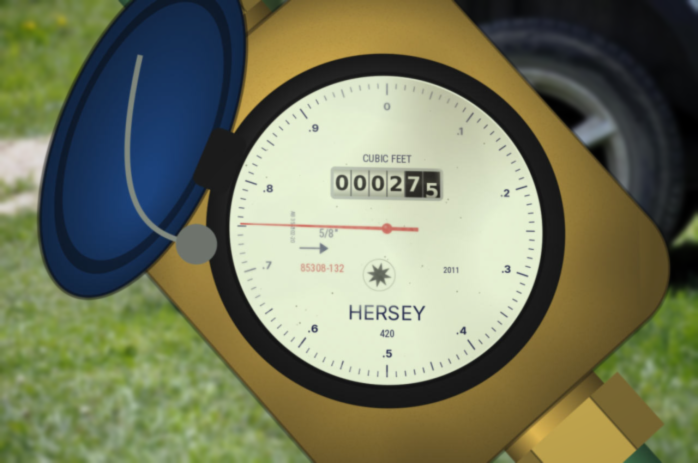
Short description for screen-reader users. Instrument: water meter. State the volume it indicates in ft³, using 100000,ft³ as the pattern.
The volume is 274.75,ft³
